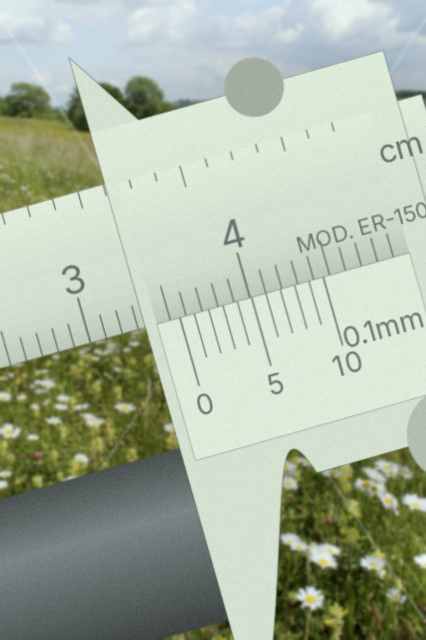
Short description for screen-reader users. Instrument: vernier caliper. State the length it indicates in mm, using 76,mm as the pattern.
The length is 35.6,mm
